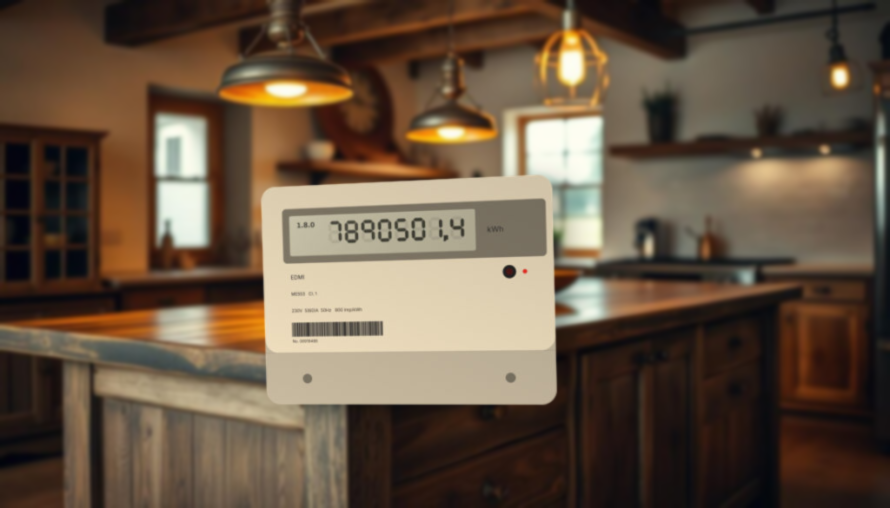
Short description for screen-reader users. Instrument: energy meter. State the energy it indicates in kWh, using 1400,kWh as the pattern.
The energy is 7890501.4,kWh
